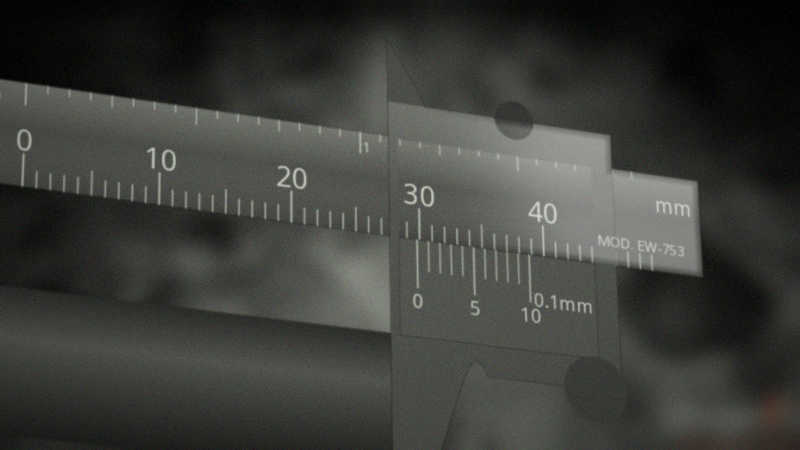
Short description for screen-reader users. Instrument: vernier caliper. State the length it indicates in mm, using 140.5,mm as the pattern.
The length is 29.8,mm
